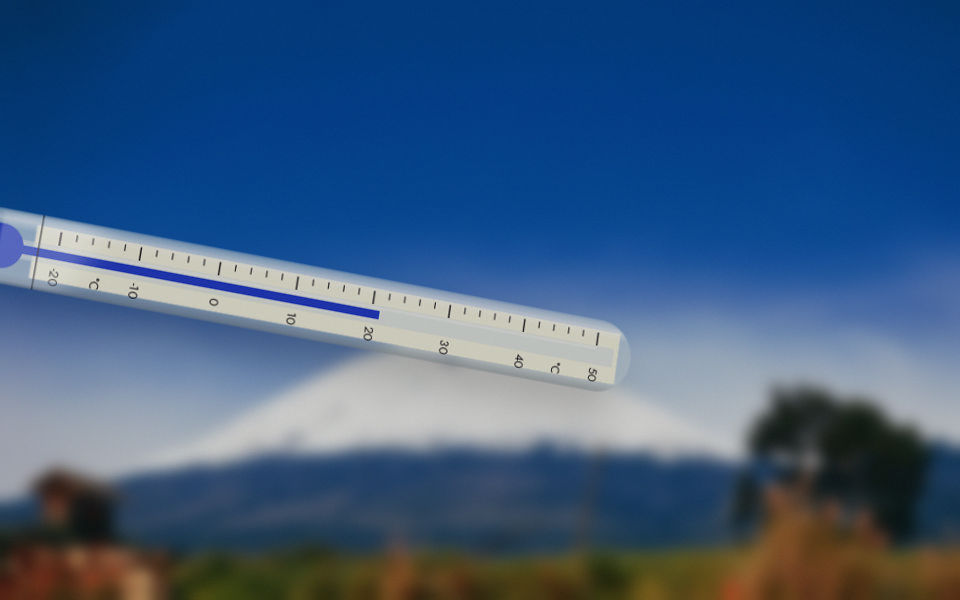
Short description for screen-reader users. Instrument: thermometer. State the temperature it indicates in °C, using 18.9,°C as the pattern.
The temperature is 21,°C
